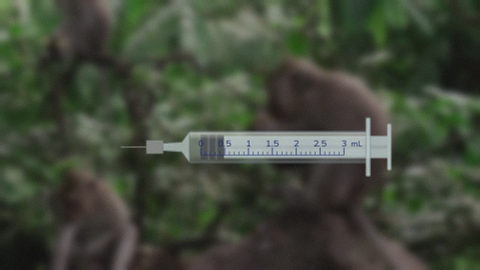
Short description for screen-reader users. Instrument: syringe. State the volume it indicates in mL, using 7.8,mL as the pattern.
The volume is 0,mL
